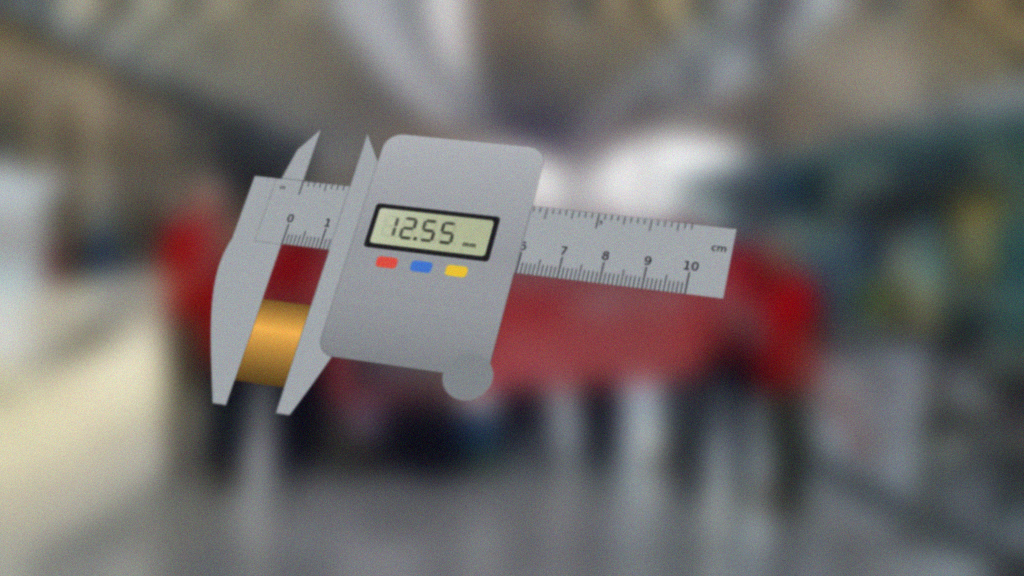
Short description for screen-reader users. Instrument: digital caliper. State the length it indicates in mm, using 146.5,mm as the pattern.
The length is 12.55,mm
